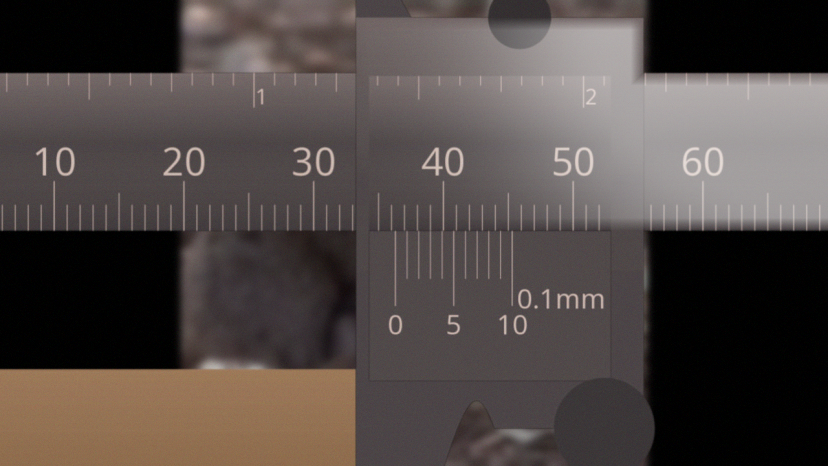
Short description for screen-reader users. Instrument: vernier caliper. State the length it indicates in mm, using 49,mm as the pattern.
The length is 36.3,mm
